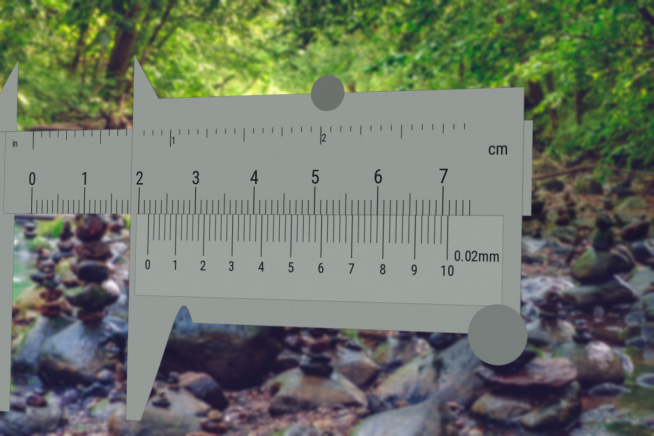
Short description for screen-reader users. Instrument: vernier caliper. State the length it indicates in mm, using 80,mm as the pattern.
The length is 21.8,mm
